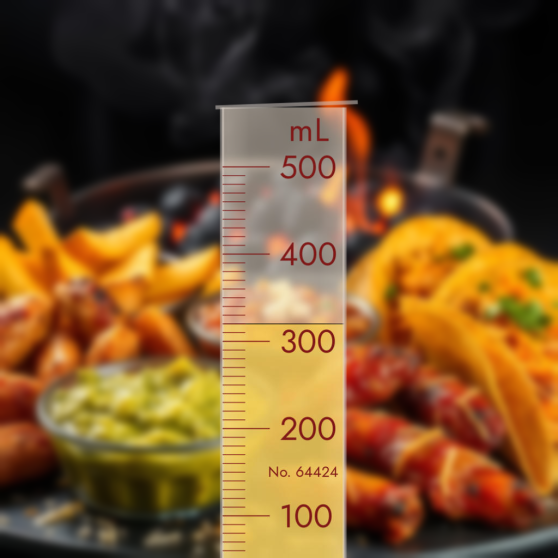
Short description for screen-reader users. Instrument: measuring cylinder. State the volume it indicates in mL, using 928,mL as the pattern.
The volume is 320,mL
